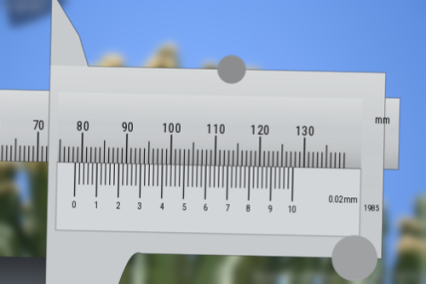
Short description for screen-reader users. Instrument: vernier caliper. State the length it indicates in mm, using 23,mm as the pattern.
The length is 78.5,mm
